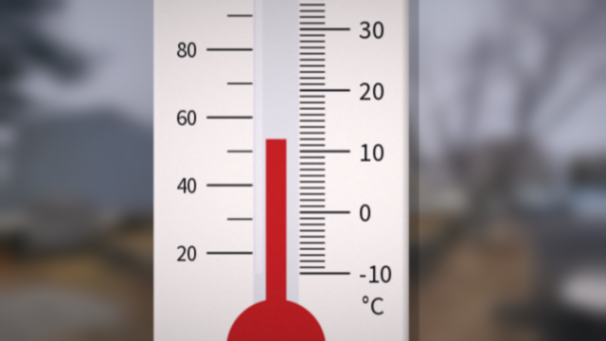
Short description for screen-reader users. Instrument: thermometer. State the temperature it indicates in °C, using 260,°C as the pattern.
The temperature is 12,°C
